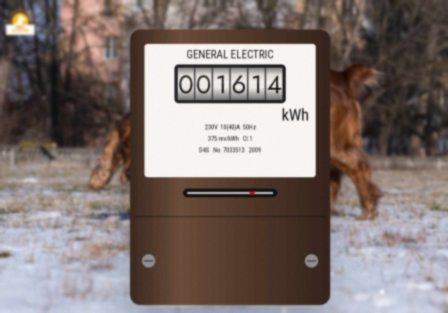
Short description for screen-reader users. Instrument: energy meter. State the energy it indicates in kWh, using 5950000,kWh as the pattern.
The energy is 1614,kWh
